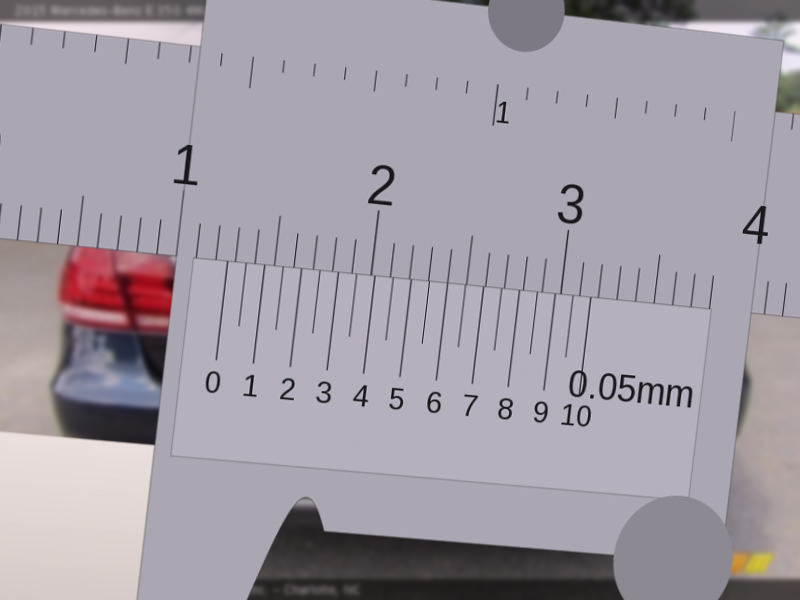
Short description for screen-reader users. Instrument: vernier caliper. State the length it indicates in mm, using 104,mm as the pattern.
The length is 12.6,mm
